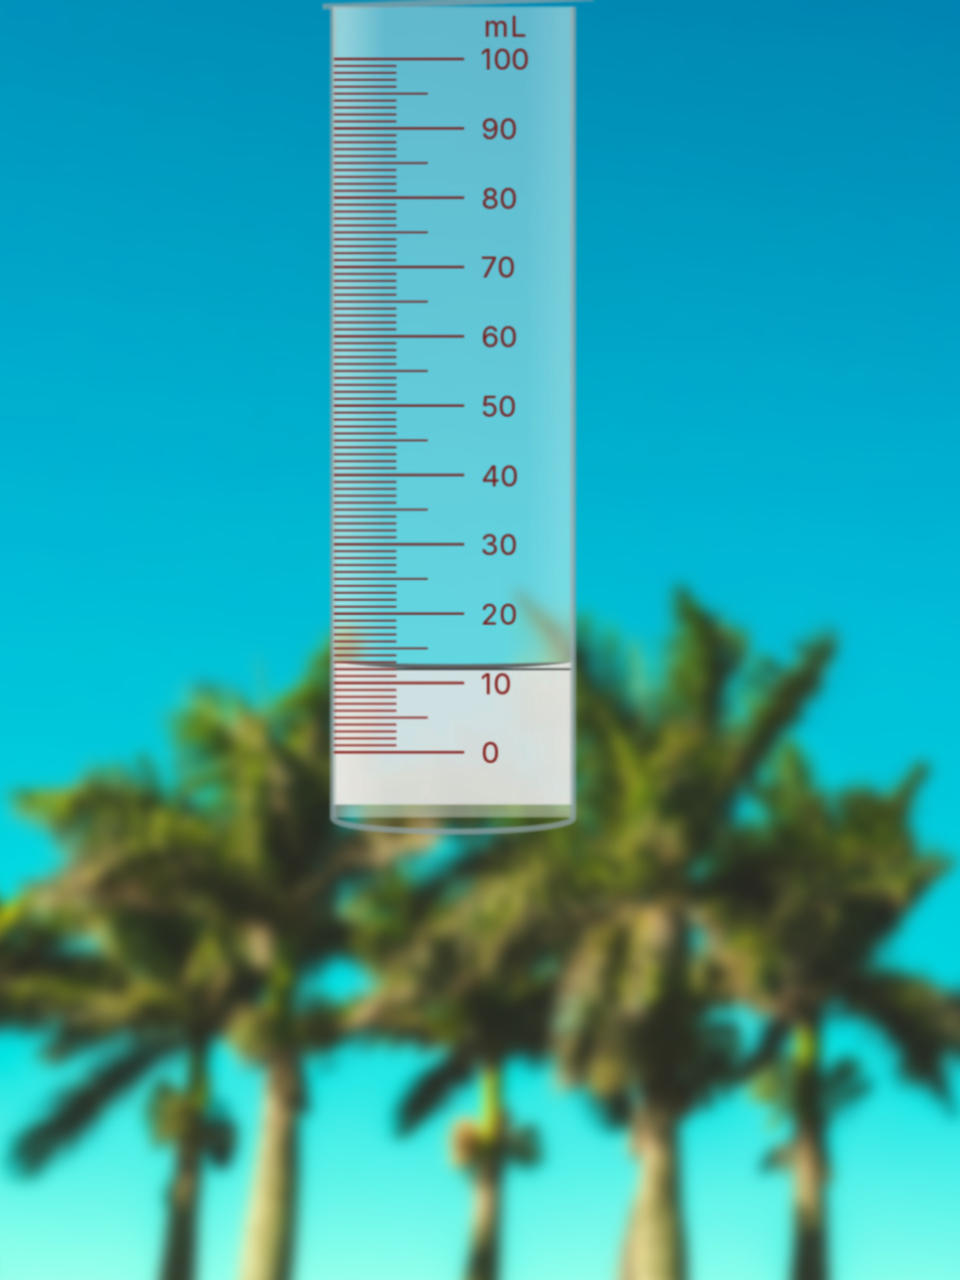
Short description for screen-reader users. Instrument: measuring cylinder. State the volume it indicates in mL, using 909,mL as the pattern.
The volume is 12,mL
